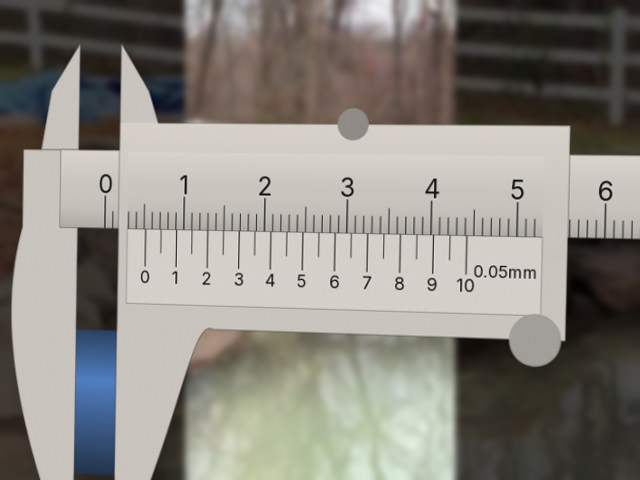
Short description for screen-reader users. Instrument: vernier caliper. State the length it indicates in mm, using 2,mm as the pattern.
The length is 5.2,mm
